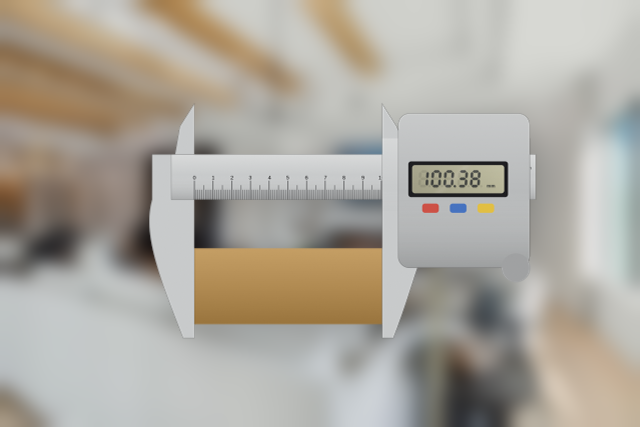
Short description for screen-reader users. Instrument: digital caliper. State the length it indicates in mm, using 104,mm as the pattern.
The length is 100.38,mm
